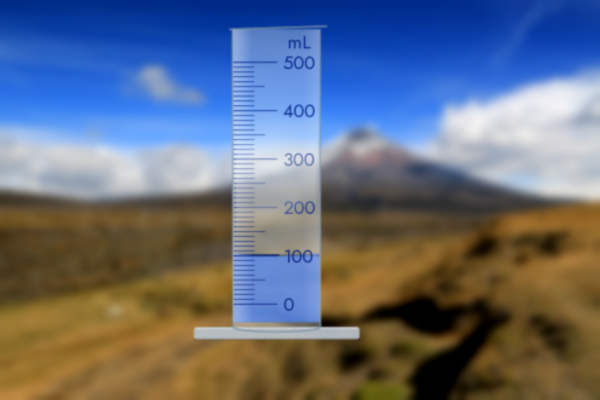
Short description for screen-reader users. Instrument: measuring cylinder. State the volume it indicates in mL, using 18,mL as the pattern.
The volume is 100,mL
